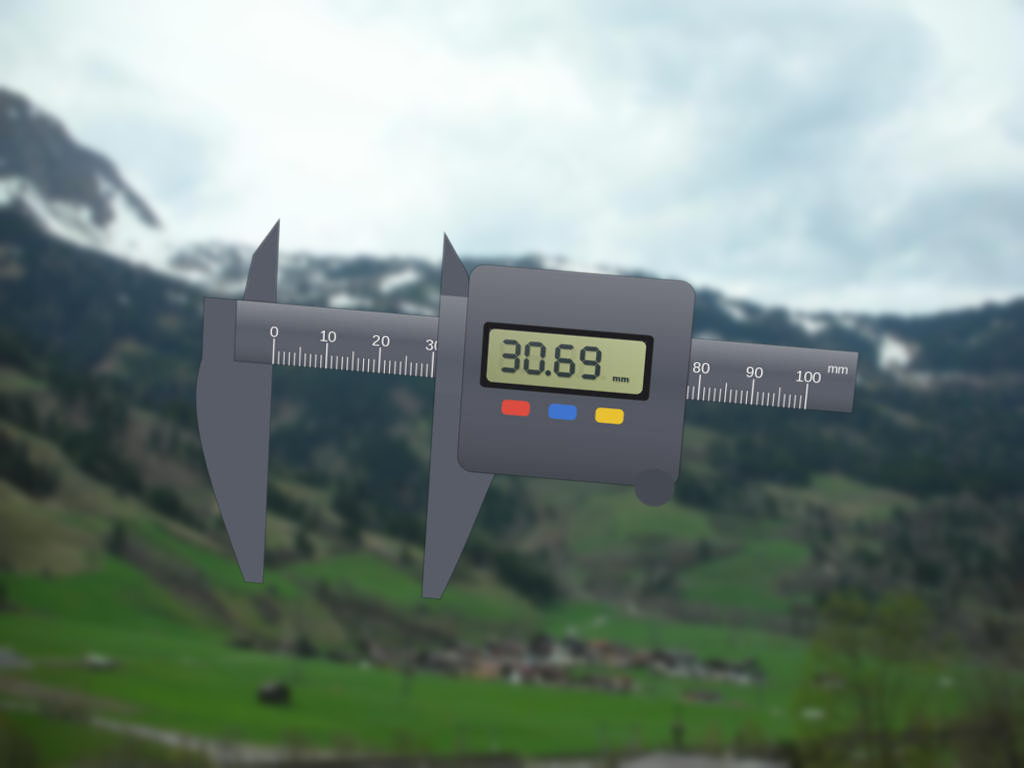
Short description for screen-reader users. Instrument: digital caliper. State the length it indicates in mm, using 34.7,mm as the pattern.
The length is 30.69,mm
